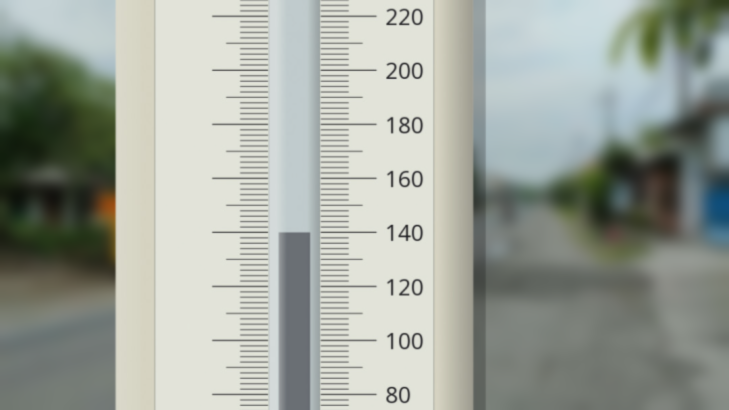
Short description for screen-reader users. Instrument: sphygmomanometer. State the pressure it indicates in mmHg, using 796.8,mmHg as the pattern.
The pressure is 140,mmHg
